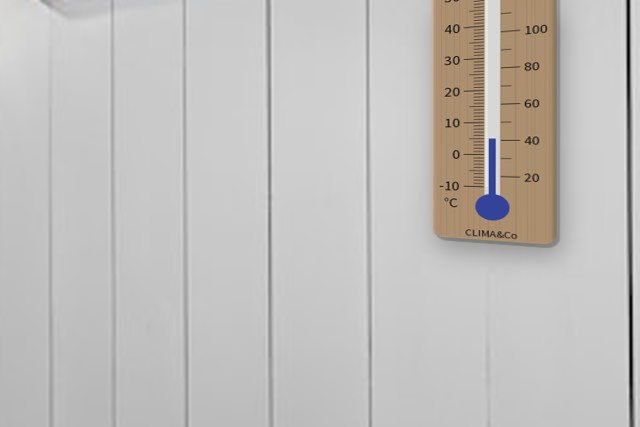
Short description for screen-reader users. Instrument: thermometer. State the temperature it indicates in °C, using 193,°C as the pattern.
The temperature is 5,°C
